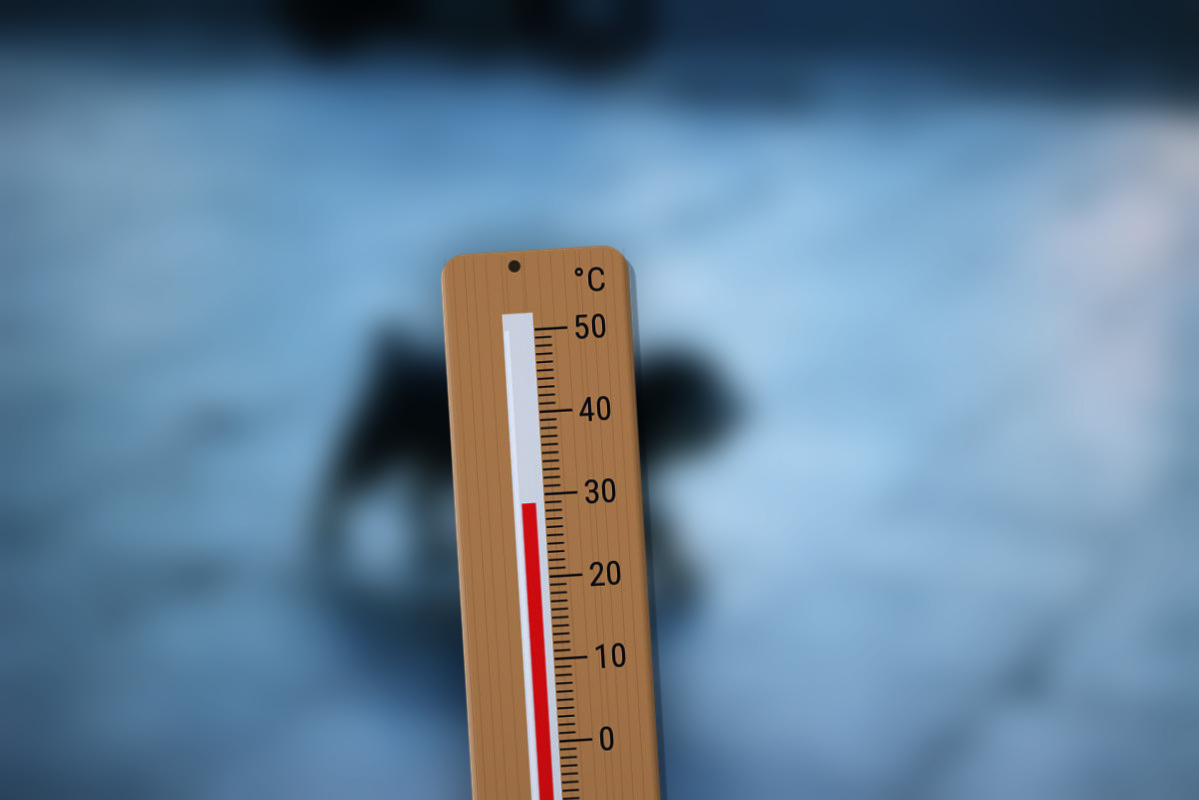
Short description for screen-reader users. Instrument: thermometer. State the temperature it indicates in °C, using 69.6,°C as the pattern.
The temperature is 29,°C
